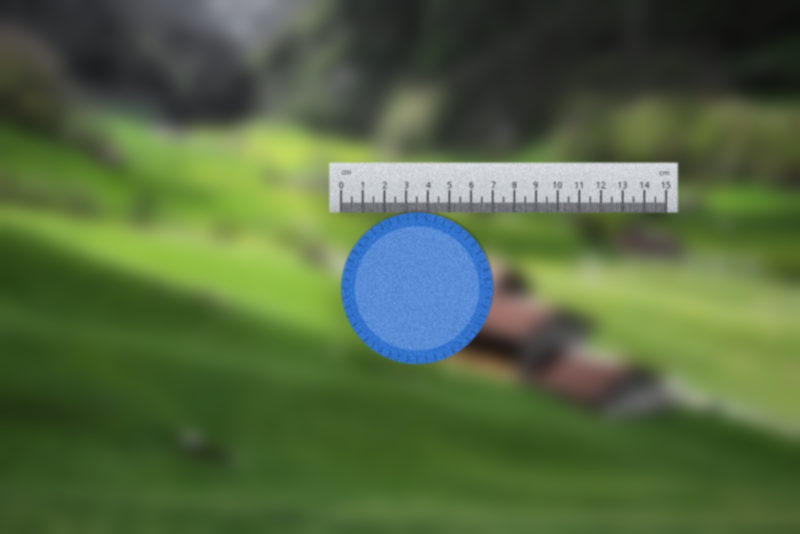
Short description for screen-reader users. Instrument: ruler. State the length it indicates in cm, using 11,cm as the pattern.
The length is 7,cm
